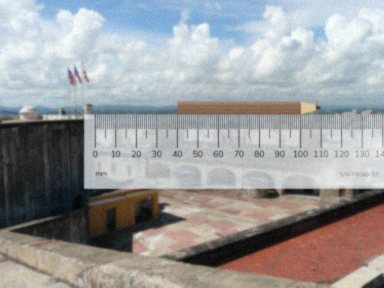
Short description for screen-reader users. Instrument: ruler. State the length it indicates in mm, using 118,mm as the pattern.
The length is 70,mm
